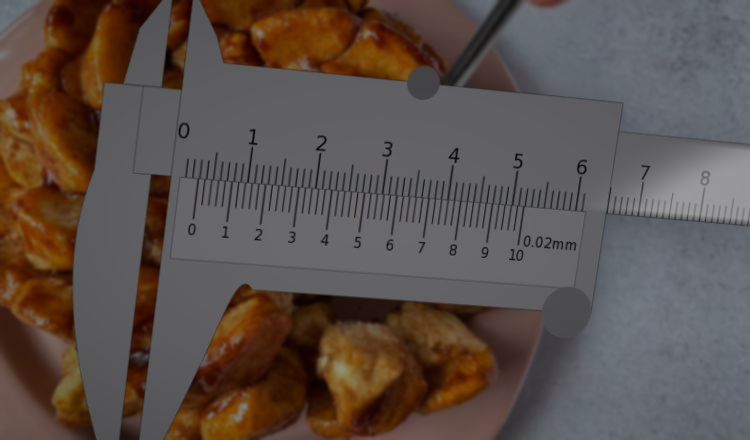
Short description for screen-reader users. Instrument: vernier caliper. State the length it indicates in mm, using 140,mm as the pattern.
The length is 2.8,mm
